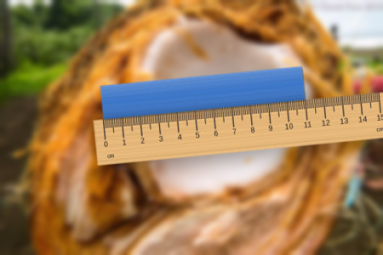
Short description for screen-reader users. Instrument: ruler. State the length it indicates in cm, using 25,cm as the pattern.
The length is 11,cm
